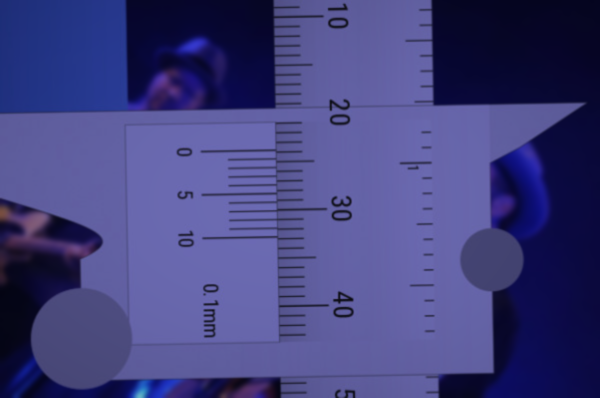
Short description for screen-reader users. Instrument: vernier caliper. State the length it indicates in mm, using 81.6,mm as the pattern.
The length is 23.8,mm
